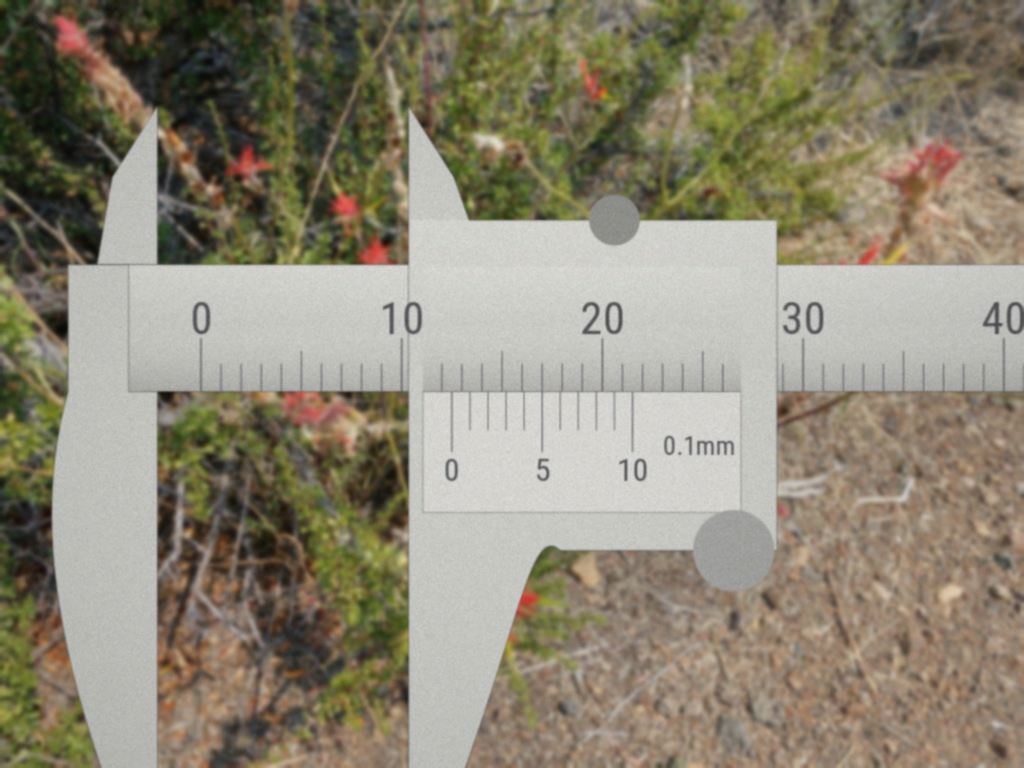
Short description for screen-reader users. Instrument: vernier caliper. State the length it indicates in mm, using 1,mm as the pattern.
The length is 12.5,mm
